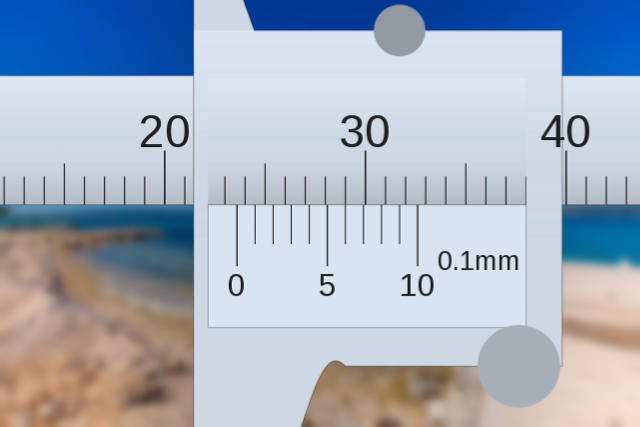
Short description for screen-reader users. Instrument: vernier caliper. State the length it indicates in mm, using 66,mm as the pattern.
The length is 23.6,mm
